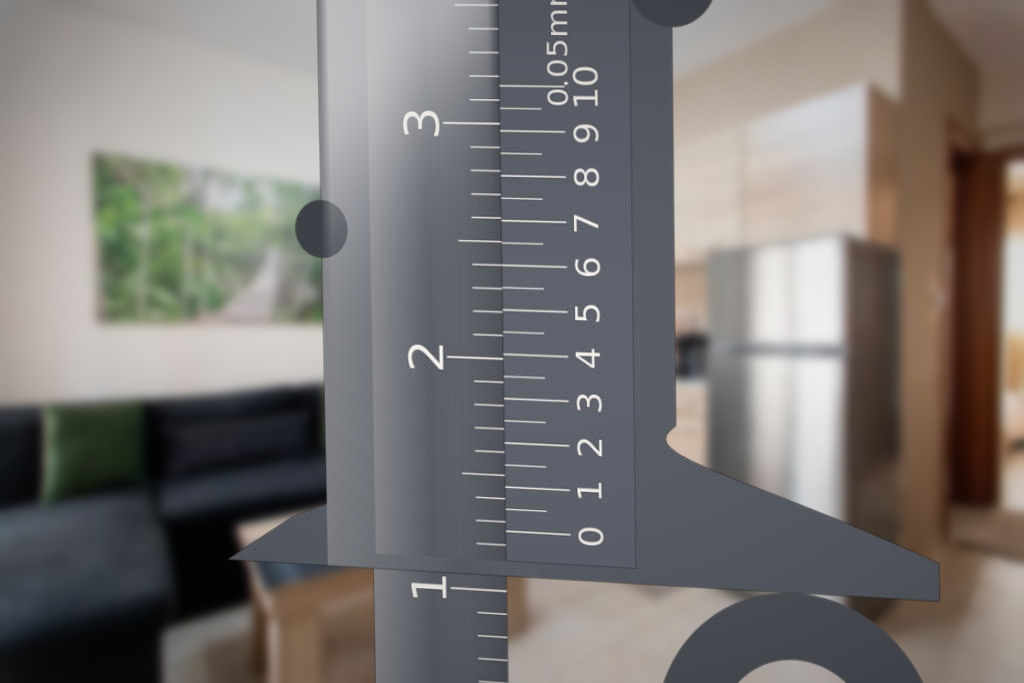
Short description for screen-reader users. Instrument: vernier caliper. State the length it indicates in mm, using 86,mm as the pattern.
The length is 12.6,mm
